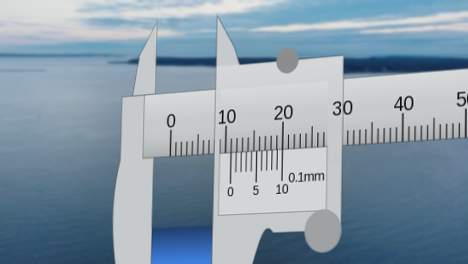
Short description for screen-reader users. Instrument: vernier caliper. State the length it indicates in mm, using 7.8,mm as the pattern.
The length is 11.0,mm
